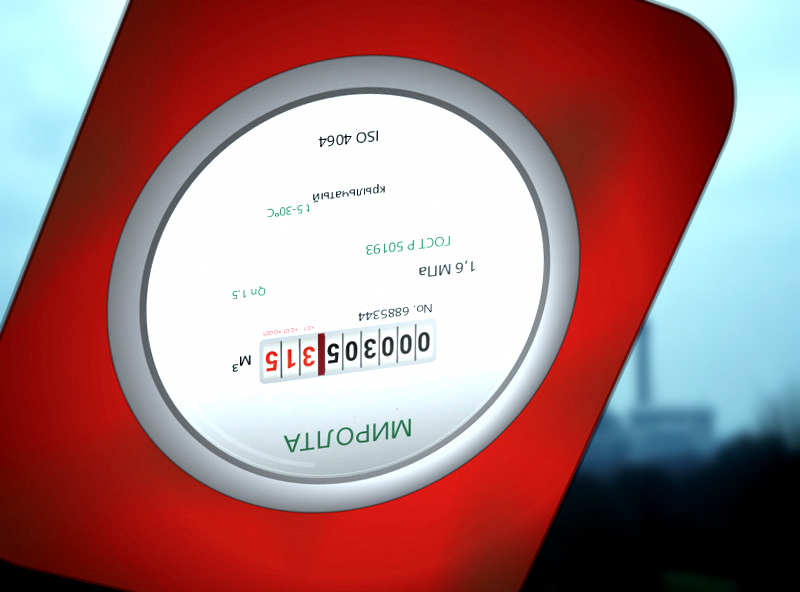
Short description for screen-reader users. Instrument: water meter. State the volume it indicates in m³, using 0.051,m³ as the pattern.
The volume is 305.315,m³
